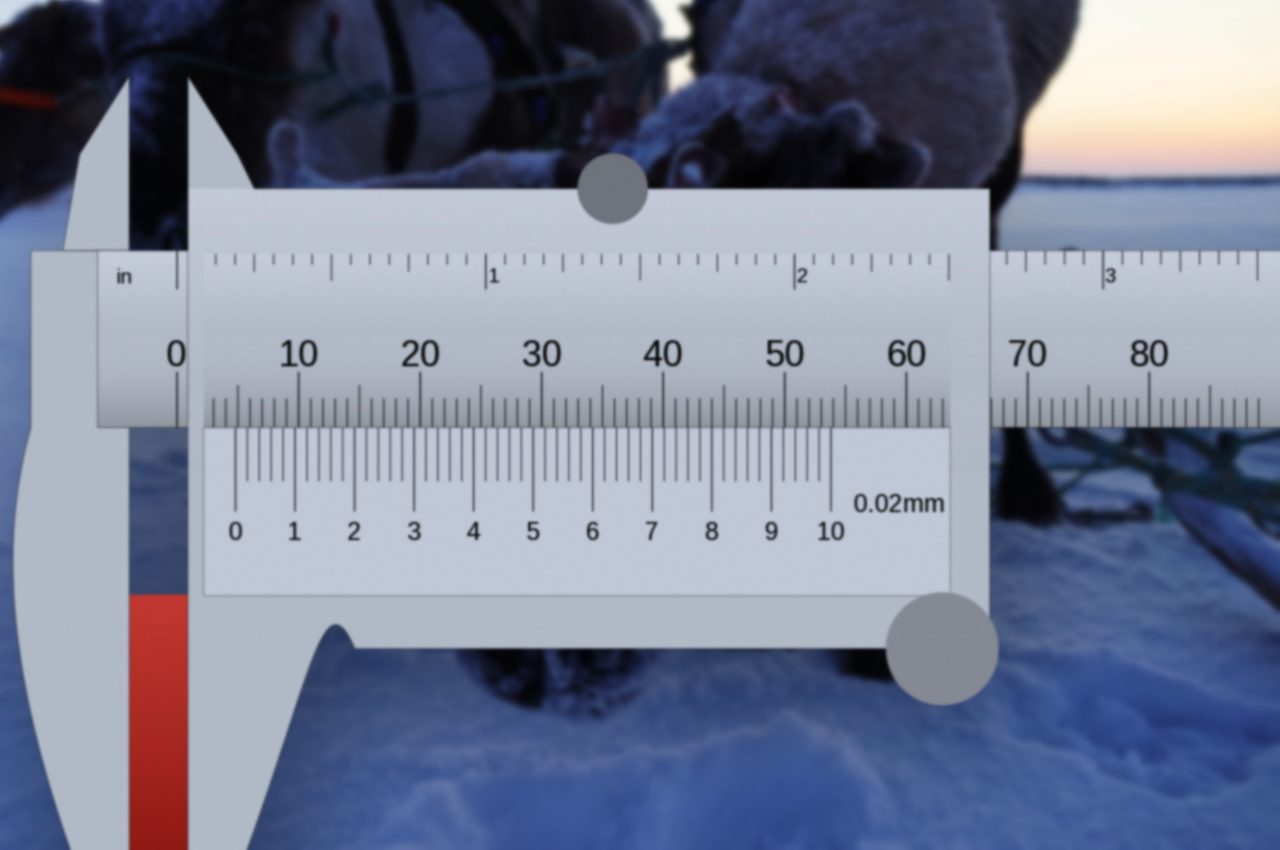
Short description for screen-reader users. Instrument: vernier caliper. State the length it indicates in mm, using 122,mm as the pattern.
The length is 4.8,mm
